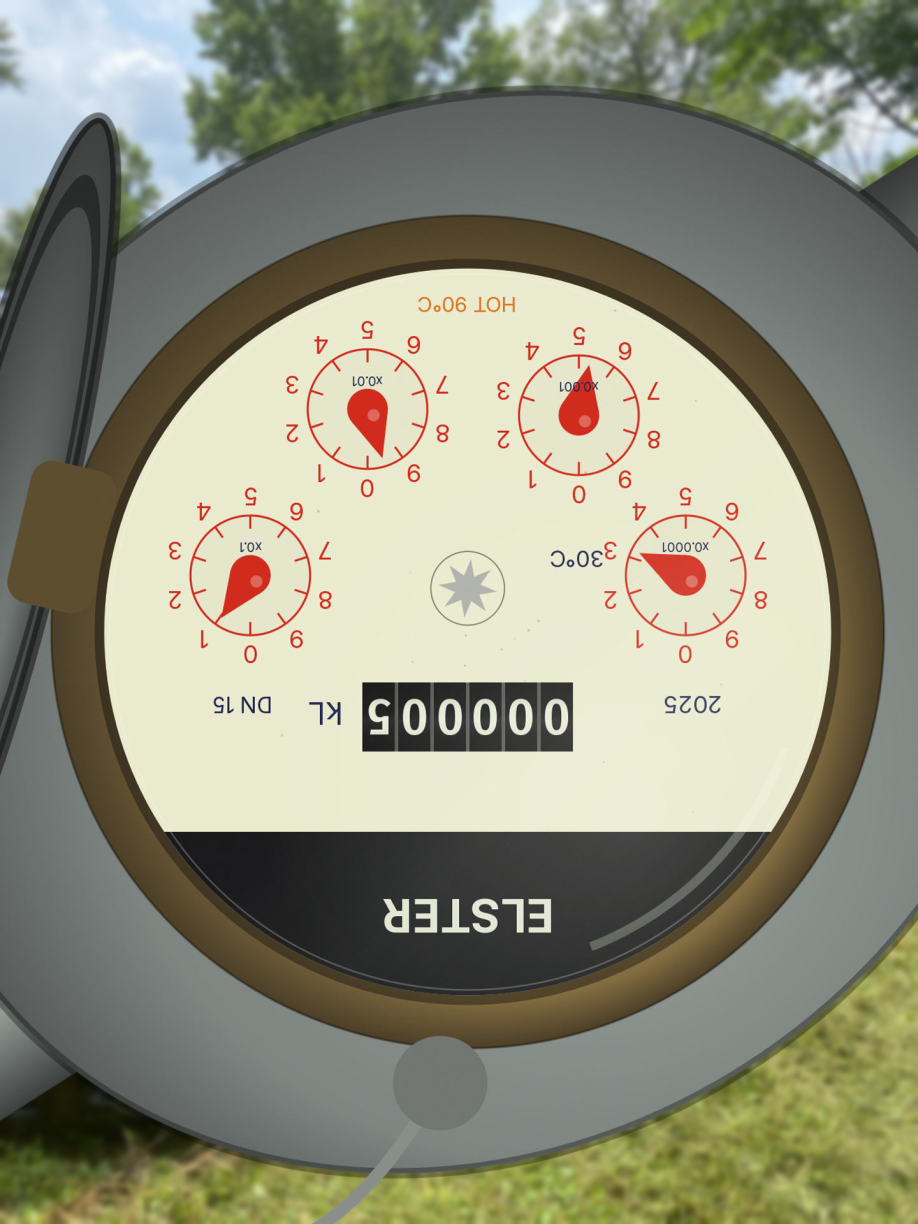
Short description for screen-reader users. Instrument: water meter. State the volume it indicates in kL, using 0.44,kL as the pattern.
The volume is 5.0953,kL
